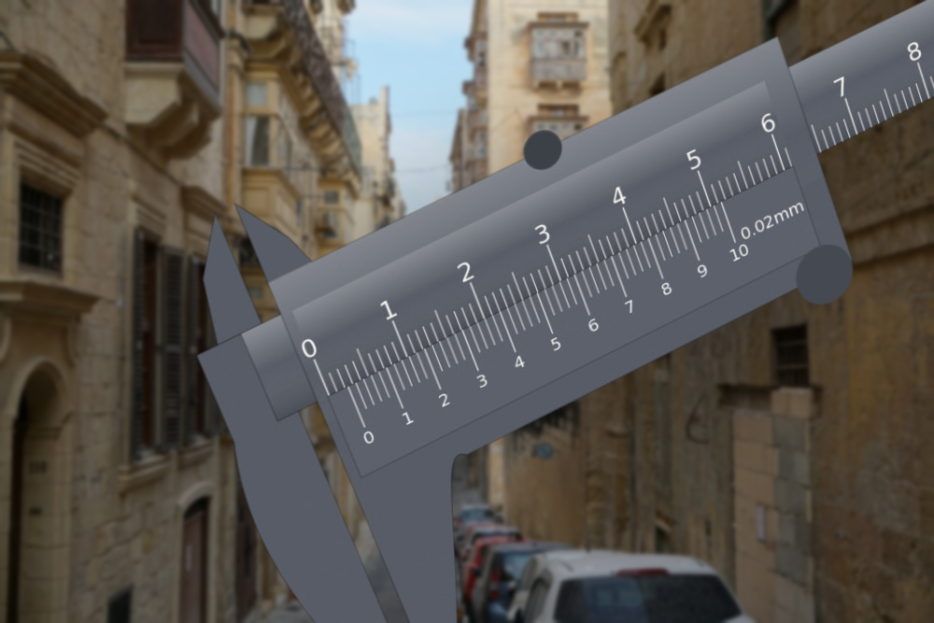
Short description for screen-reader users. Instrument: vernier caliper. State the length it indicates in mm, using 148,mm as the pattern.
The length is 2.4,mm
